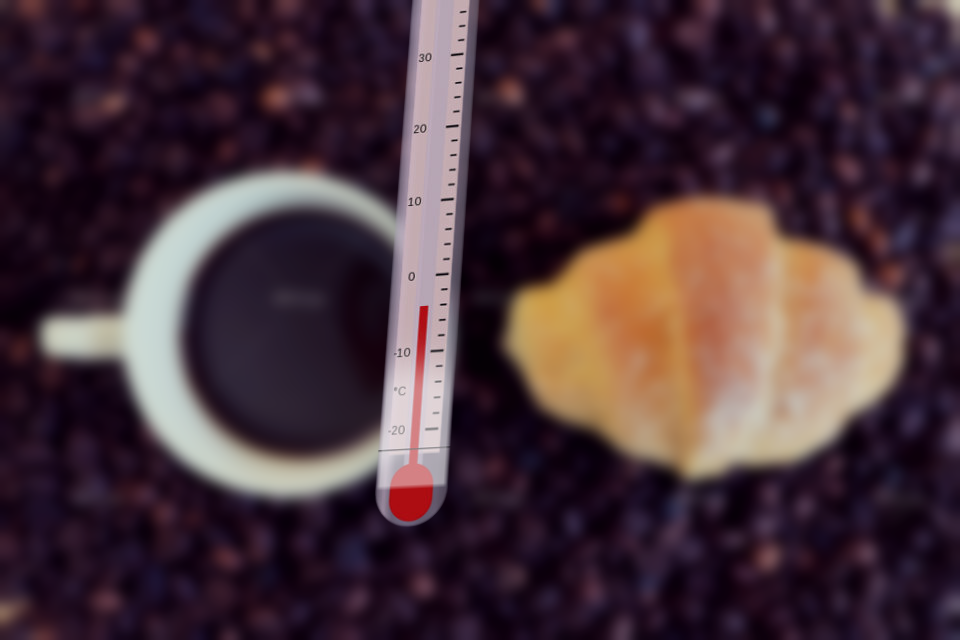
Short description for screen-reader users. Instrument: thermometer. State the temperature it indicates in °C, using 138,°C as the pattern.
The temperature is -4,°C
